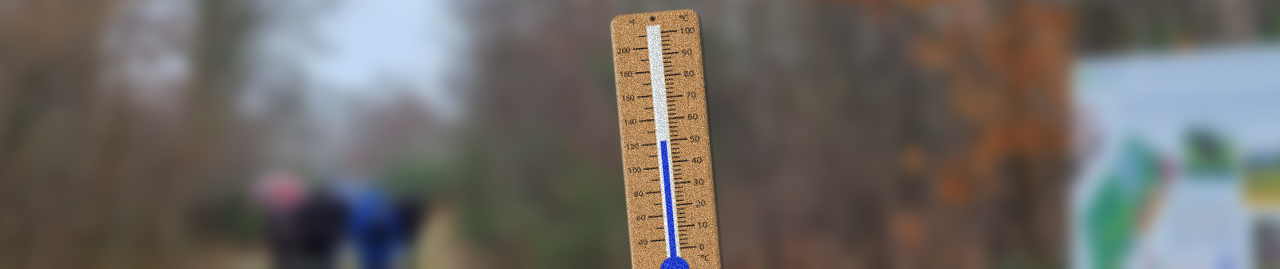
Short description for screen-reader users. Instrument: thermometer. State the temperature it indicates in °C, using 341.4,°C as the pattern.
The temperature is 50,°C
